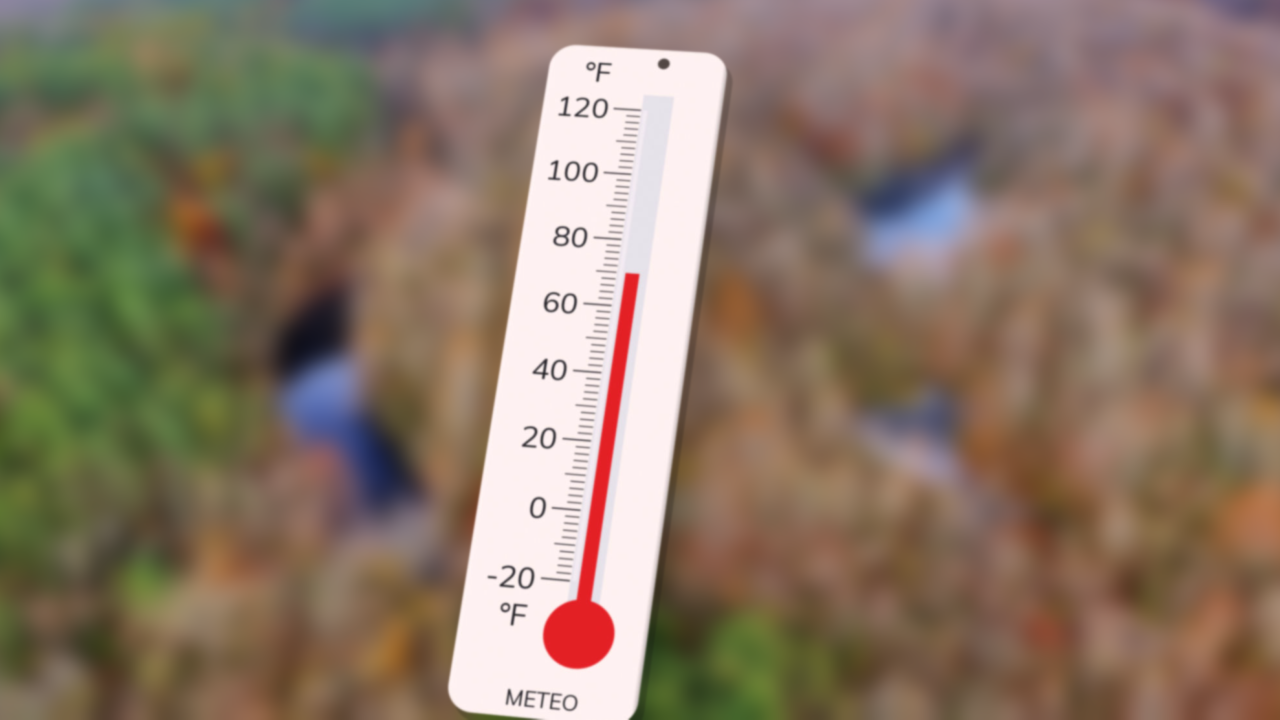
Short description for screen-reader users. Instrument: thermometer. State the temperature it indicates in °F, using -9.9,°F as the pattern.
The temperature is 70,°F
